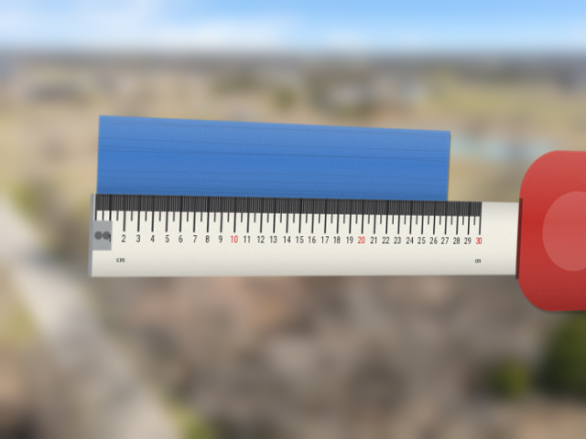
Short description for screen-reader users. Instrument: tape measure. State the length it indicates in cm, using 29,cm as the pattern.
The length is 27,cm
